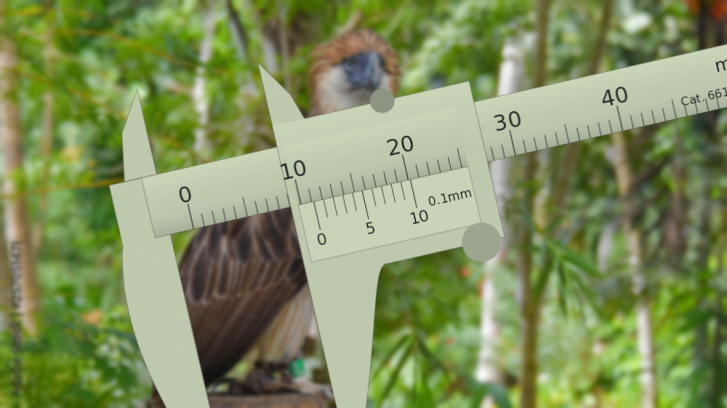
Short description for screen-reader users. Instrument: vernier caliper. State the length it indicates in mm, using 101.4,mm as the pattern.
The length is 11.2,mm
